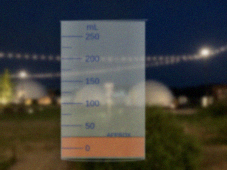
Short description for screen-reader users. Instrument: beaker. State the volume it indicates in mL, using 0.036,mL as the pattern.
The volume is 25,mL
